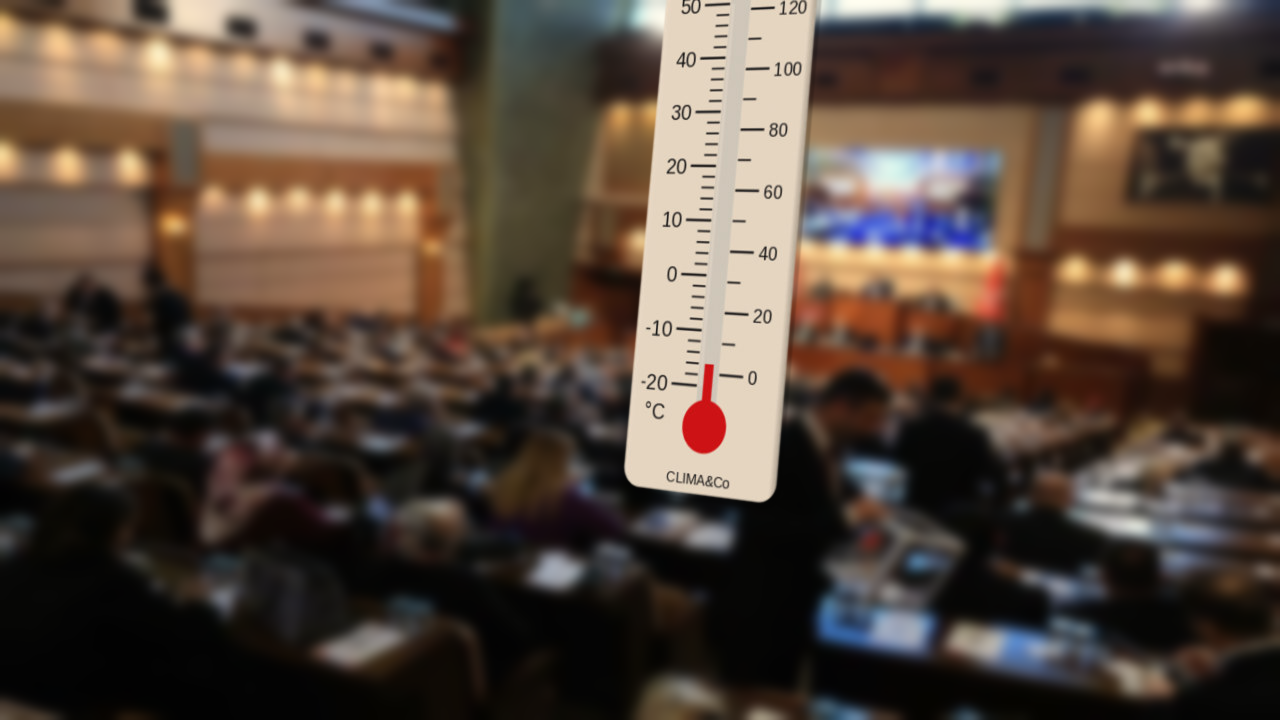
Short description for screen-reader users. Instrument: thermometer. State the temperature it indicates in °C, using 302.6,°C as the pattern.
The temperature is -16,°C
